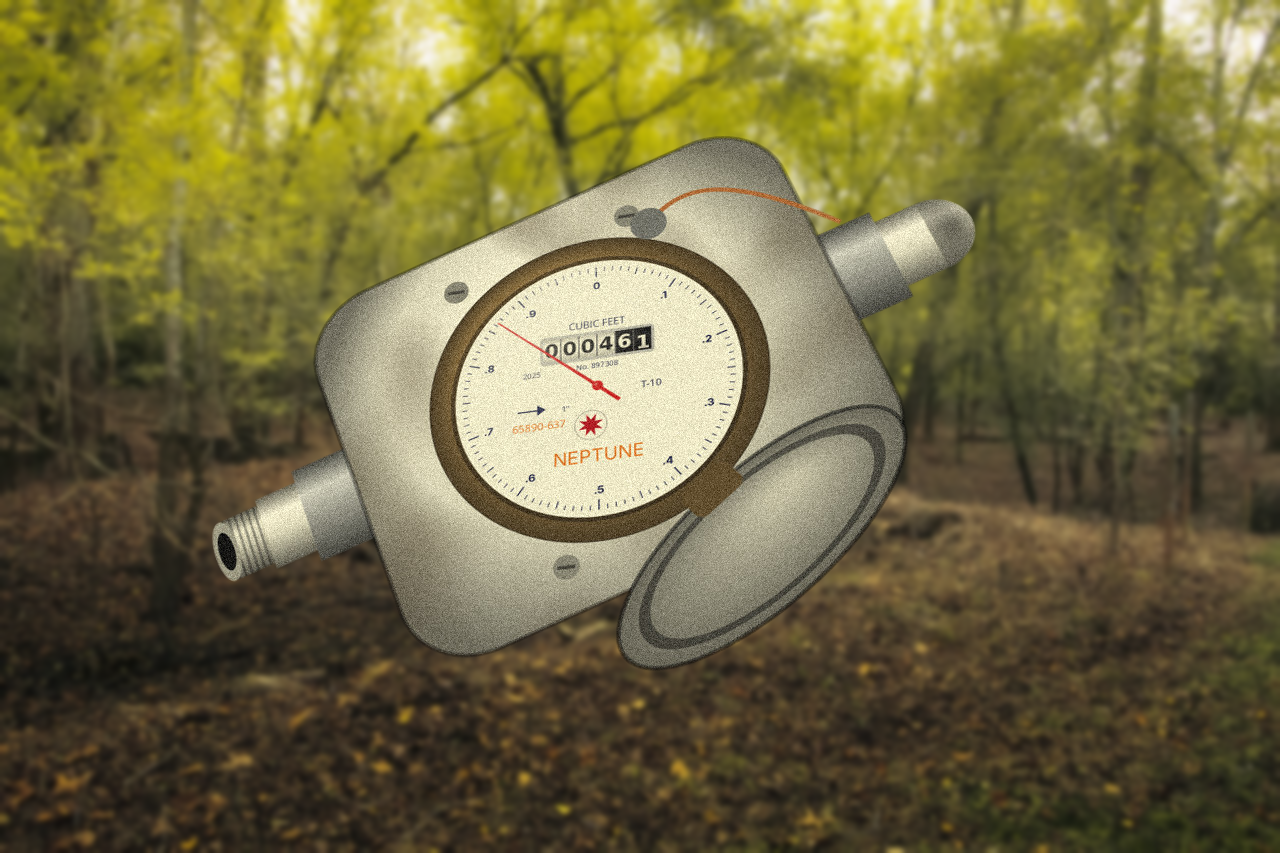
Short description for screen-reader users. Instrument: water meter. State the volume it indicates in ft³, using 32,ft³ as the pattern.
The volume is 460.86,ft³
